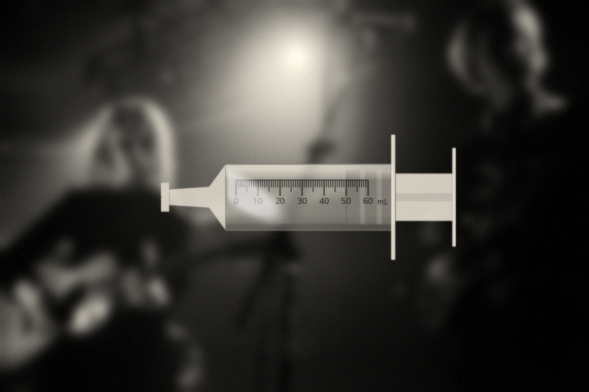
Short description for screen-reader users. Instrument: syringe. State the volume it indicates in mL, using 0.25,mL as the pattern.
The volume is 50,mL
